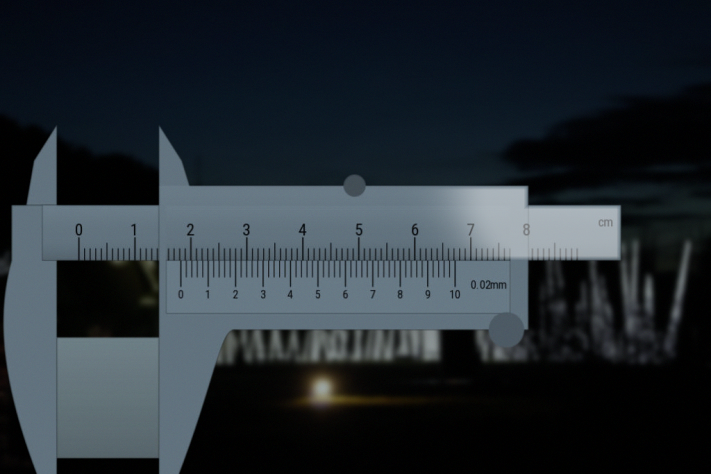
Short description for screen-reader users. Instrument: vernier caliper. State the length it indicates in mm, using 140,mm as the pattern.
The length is 18.2,mm
